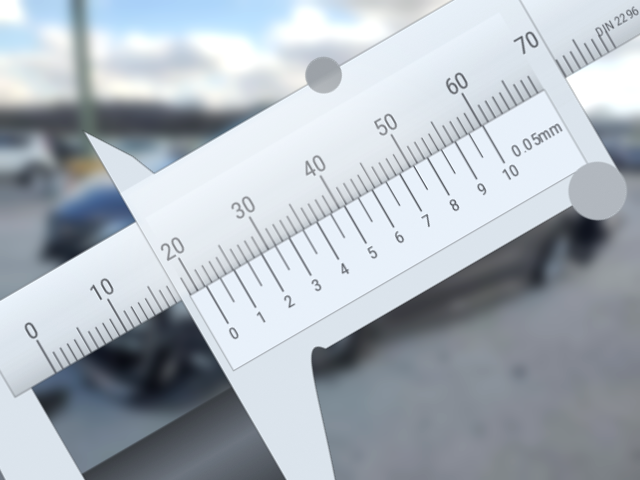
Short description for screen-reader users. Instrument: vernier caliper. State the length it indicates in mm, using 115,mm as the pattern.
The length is 21.2,mm
